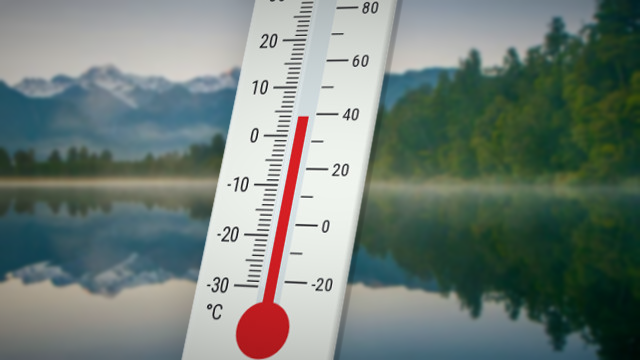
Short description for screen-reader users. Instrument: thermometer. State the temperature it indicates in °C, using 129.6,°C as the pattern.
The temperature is 4,°C
